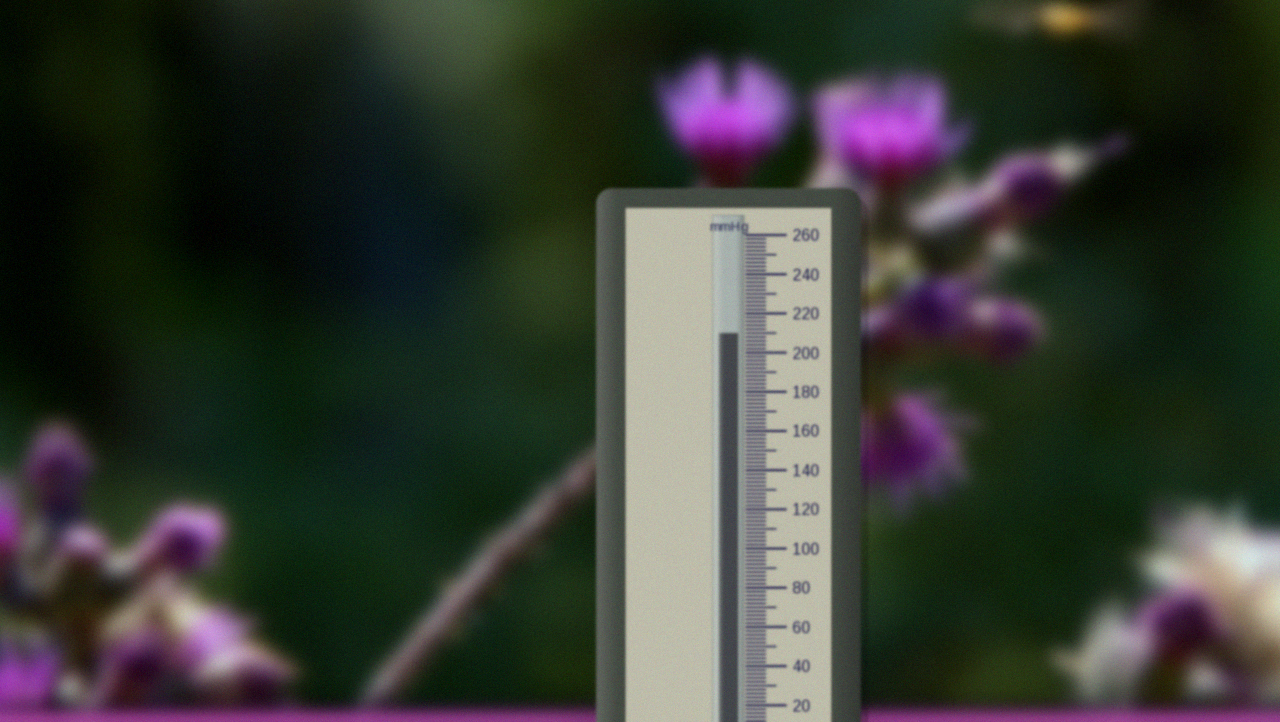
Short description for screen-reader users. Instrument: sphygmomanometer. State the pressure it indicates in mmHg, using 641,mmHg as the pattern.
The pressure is 210,mmHg
